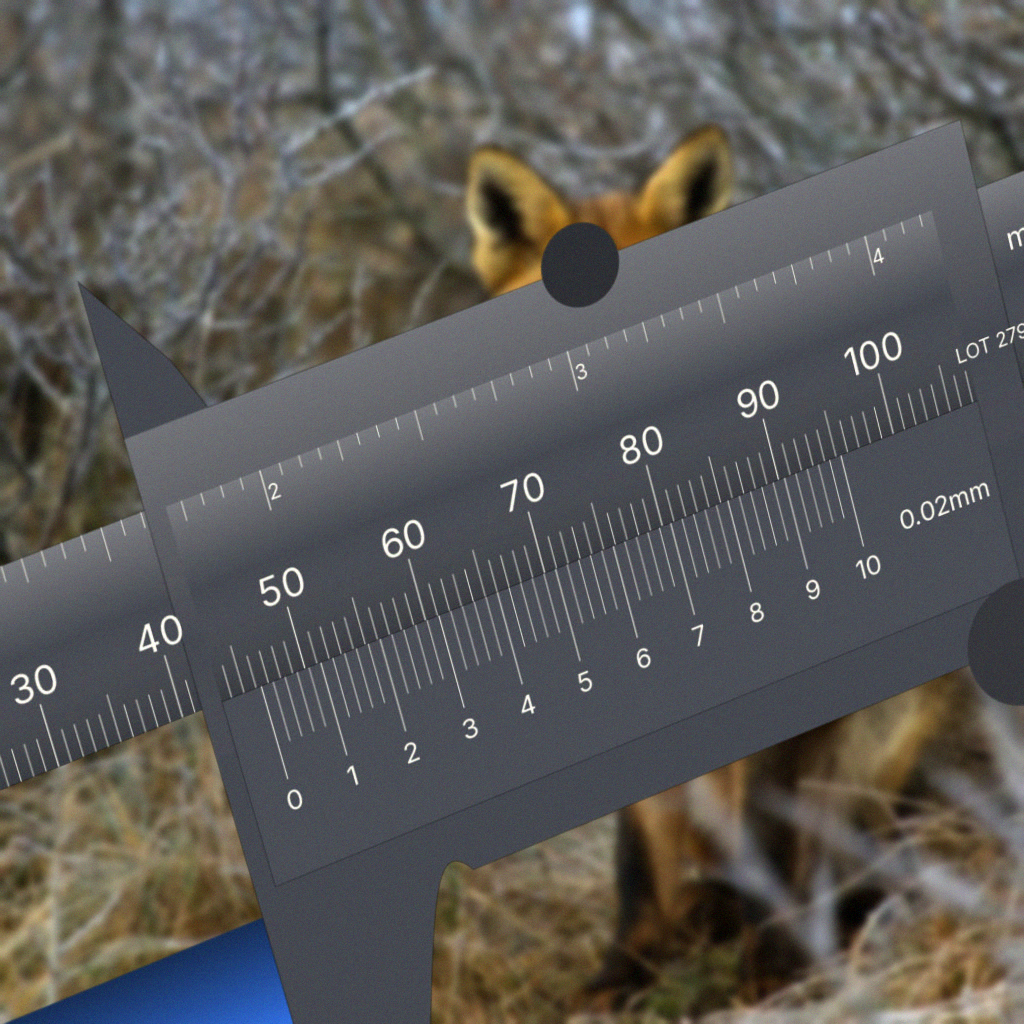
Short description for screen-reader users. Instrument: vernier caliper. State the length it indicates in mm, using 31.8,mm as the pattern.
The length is 46.4,mm
